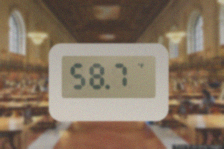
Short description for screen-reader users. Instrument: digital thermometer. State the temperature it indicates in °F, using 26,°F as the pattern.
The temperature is 58.7,°F
